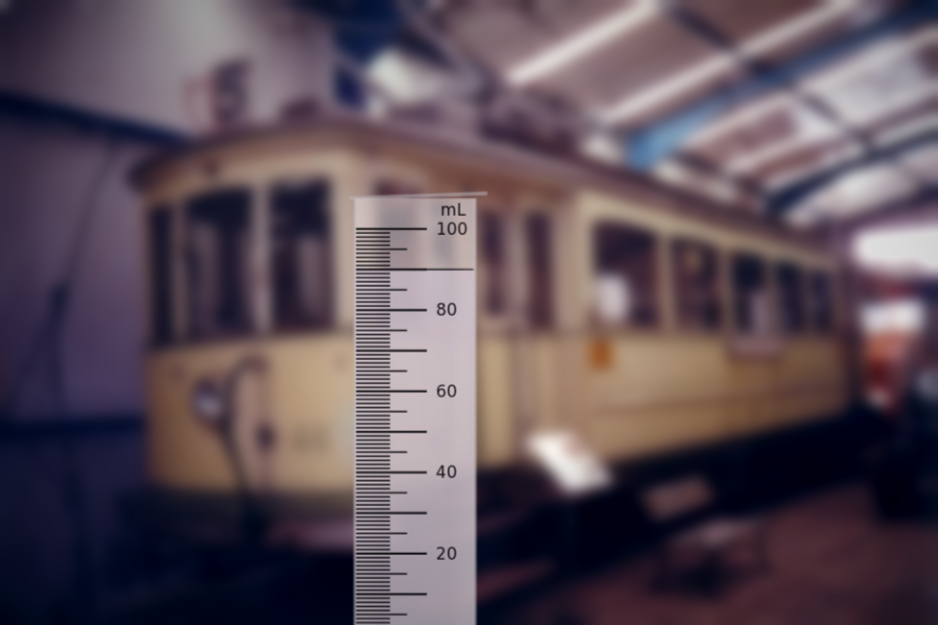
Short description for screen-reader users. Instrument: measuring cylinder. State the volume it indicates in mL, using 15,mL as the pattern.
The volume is 90,mL
